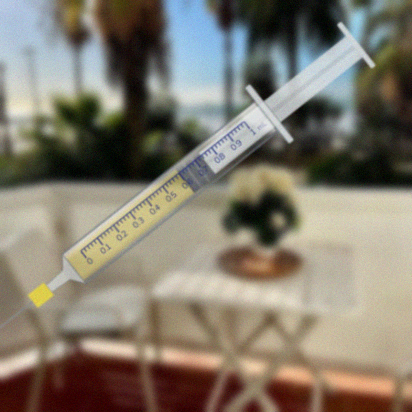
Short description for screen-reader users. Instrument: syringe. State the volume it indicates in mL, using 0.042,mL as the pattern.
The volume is 0.6,mL
